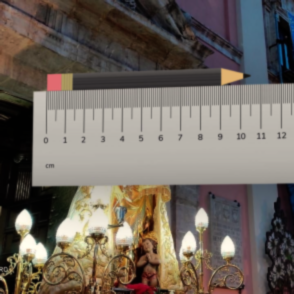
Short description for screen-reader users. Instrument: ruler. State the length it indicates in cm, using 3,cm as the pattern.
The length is 10.5,cm
